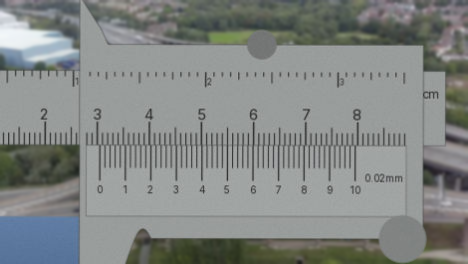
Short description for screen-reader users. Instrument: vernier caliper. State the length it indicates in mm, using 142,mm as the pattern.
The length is 30.5,mm
